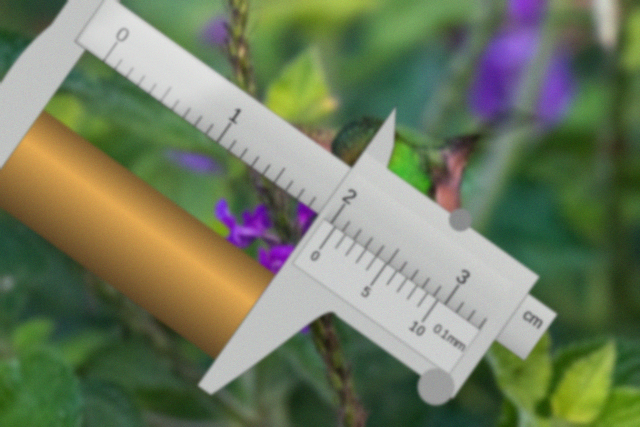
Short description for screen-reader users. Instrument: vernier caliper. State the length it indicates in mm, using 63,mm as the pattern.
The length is 20.4,mm
